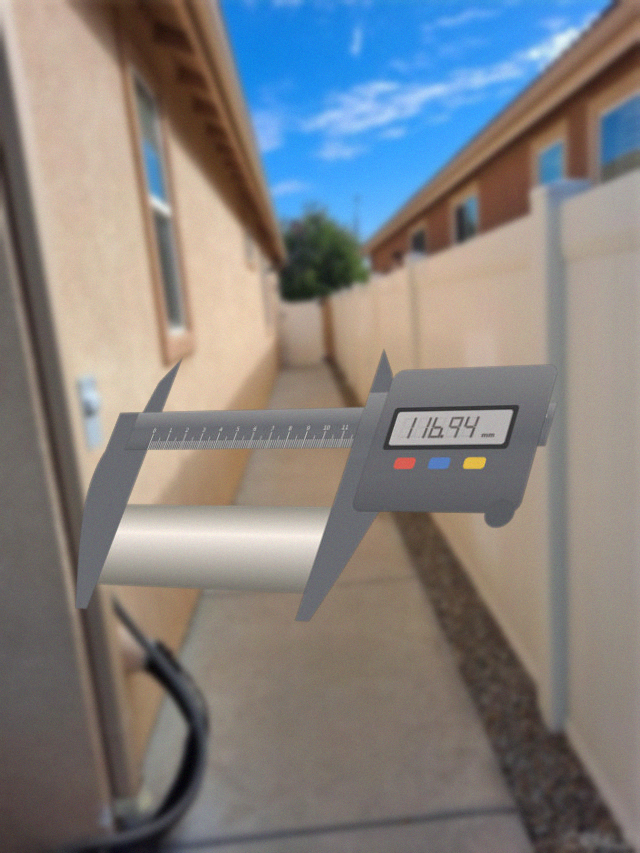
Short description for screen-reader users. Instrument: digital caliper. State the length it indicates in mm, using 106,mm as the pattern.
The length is 116.94,mm
